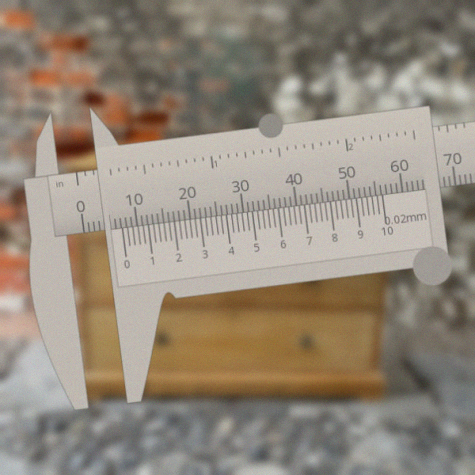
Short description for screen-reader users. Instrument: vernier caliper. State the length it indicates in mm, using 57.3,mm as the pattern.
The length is 7.2,mm
